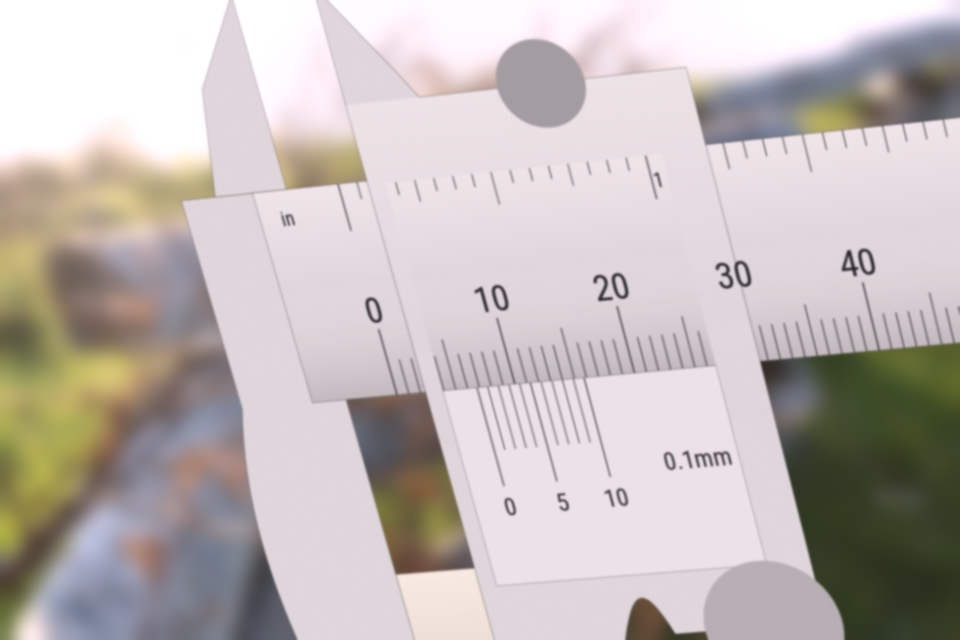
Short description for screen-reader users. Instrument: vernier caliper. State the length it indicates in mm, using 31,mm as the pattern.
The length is 6.8,mm
